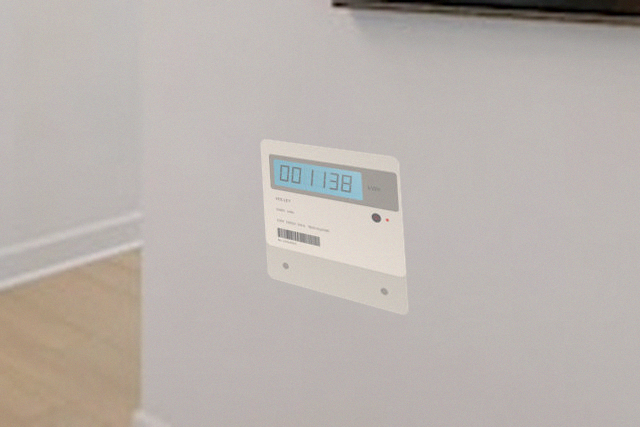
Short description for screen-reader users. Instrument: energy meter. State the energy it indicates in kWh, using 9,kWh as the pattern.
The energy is 1138,kWh
